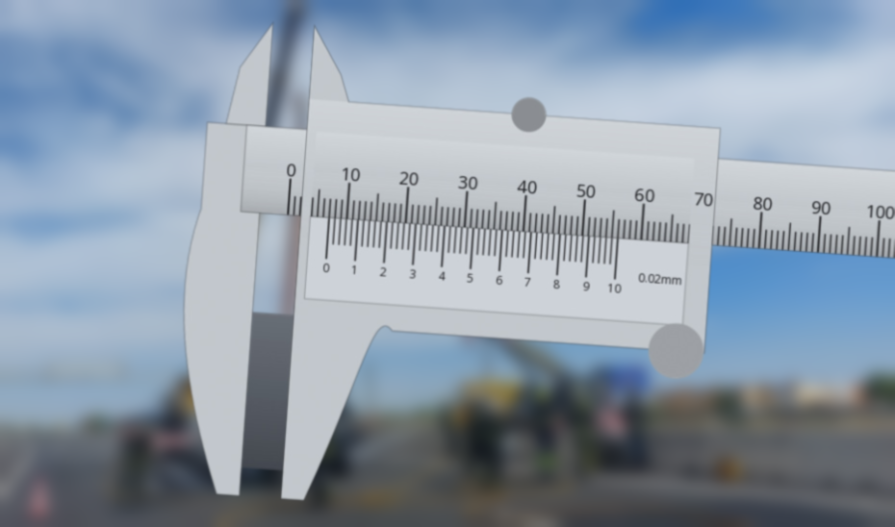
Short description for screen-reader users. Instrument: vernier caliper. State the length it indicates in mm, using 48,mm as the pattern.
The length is 7.0,mm
